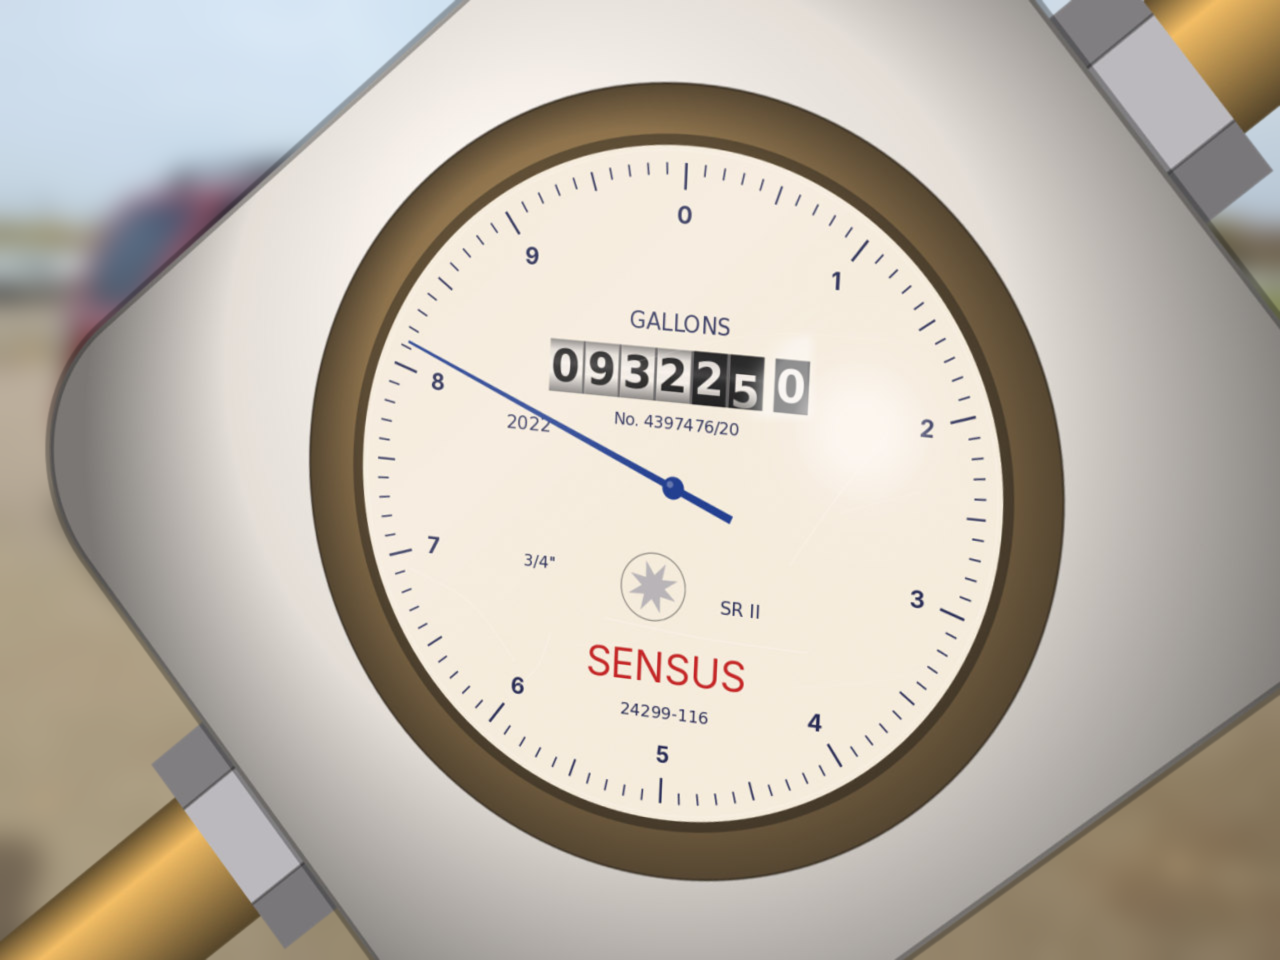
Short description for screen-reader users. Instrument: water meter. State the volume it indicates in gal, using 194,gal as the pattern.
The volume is 932248.1,gal
